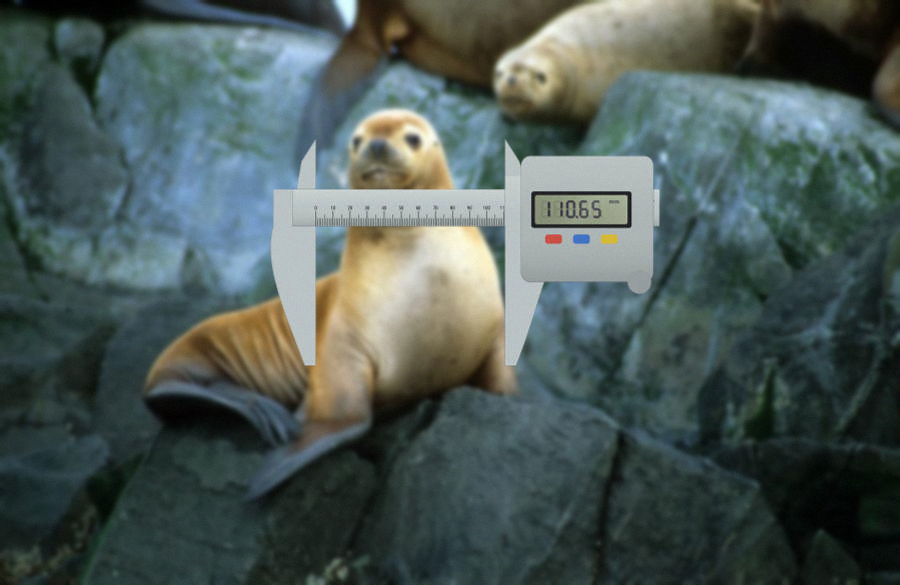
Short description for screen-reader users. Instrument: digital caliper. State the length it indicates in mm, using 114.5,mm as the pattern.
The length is 110.65,mm
